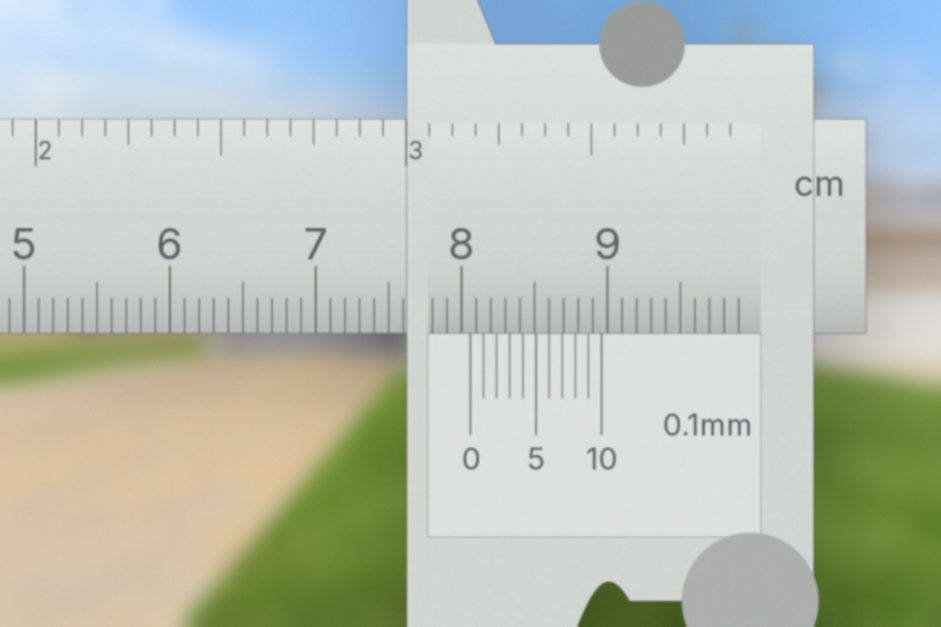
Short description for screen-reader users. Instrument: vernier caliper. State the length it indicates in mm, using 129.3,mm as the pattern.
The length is 80.6,mm
